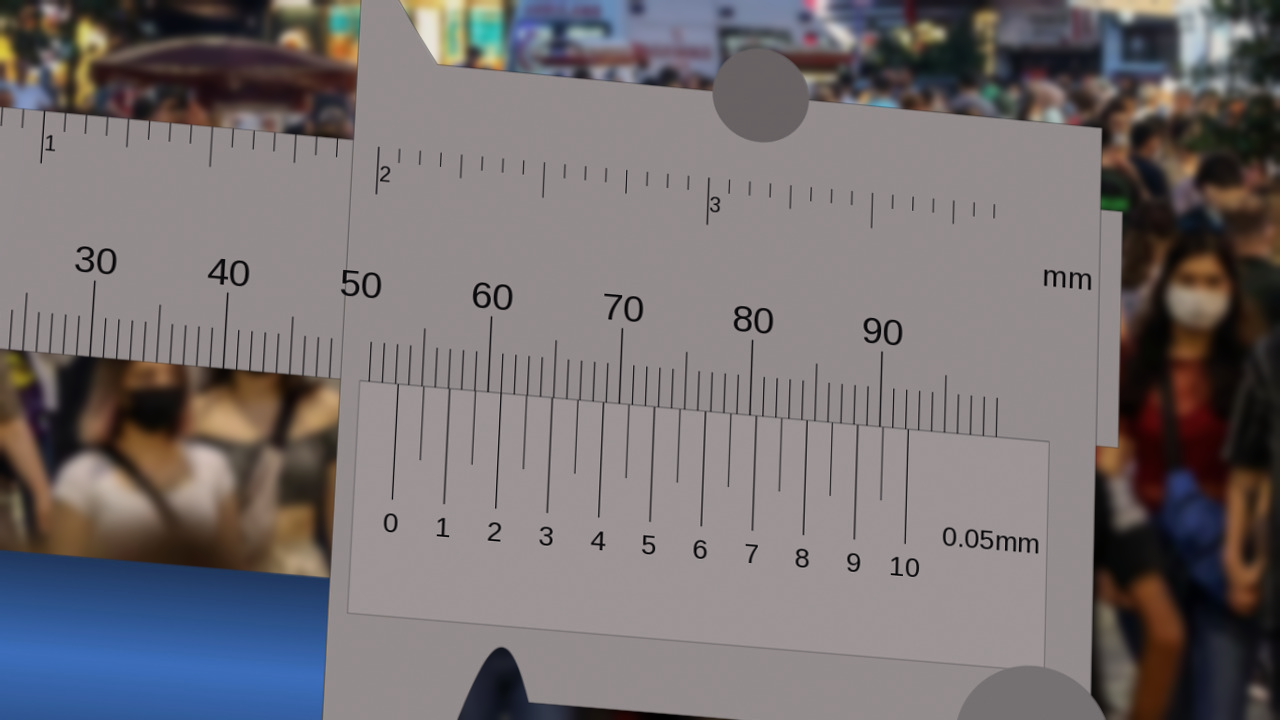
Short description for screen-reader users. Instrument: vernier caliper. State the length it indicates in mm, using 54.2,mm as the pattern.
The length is 53.2,mm
